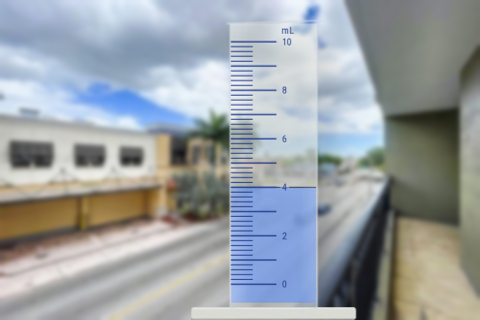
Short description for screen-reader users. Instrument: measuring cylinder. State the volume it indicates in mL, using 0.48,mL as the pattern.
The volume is 4,mL
